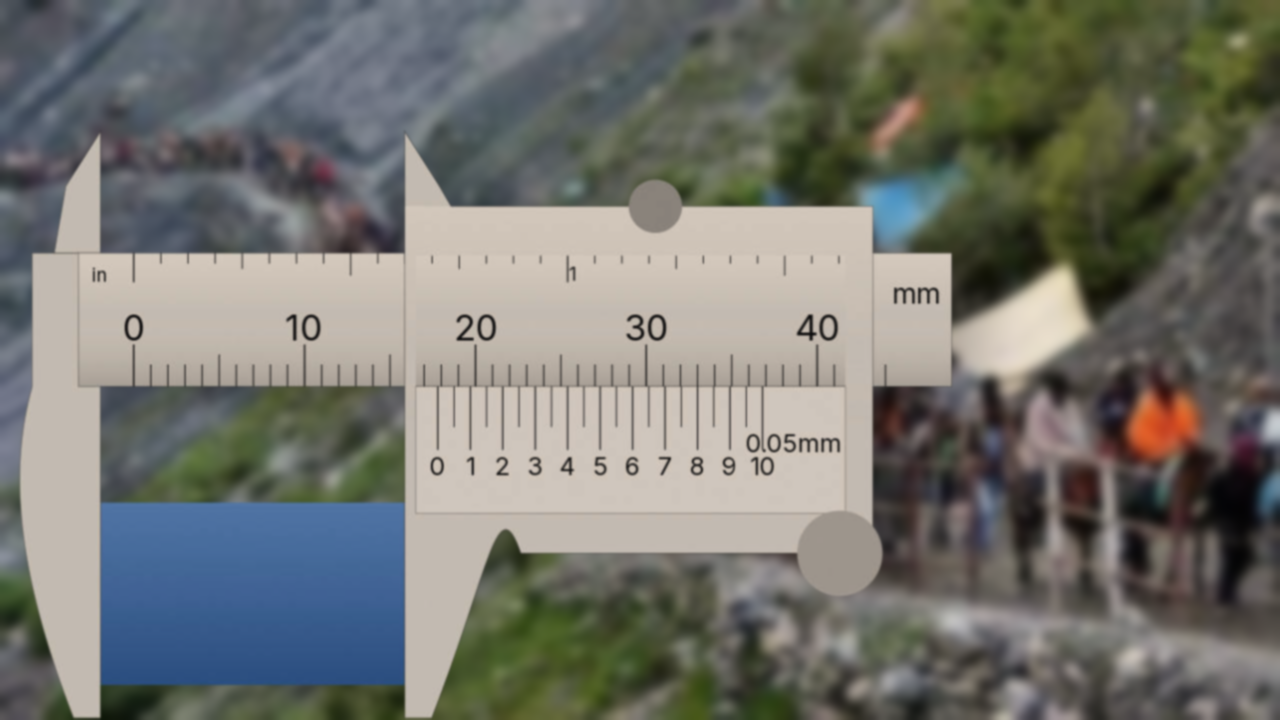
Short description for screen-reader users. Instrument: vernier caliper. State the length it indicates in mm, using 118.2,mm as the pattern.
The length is 17.8,mm
